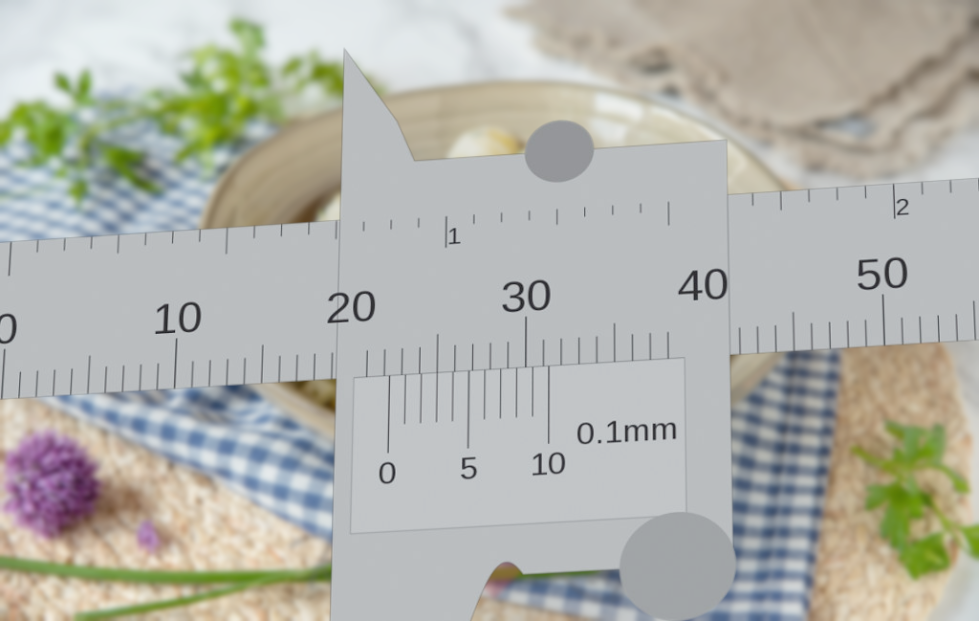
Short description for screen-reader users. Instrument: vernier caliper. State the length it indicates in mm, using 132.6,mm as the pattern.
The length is 22.3,mm
